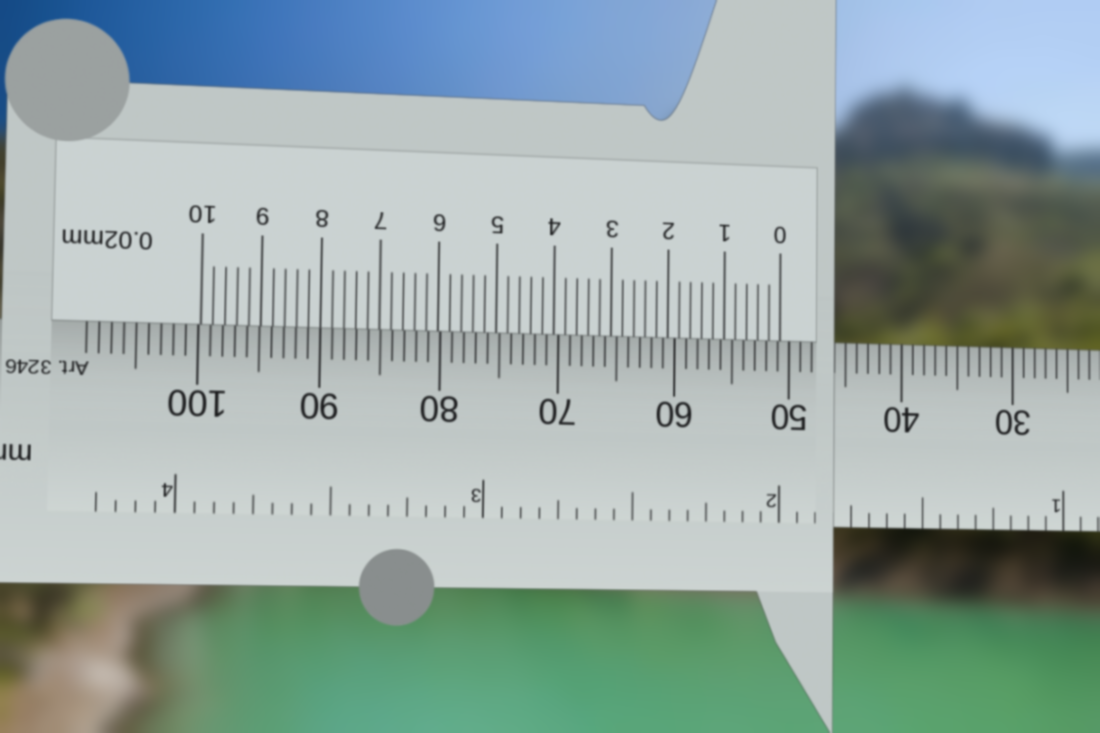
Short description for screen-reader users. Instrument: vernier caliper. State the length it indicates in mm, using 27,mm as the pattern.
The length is 50.8,mm
